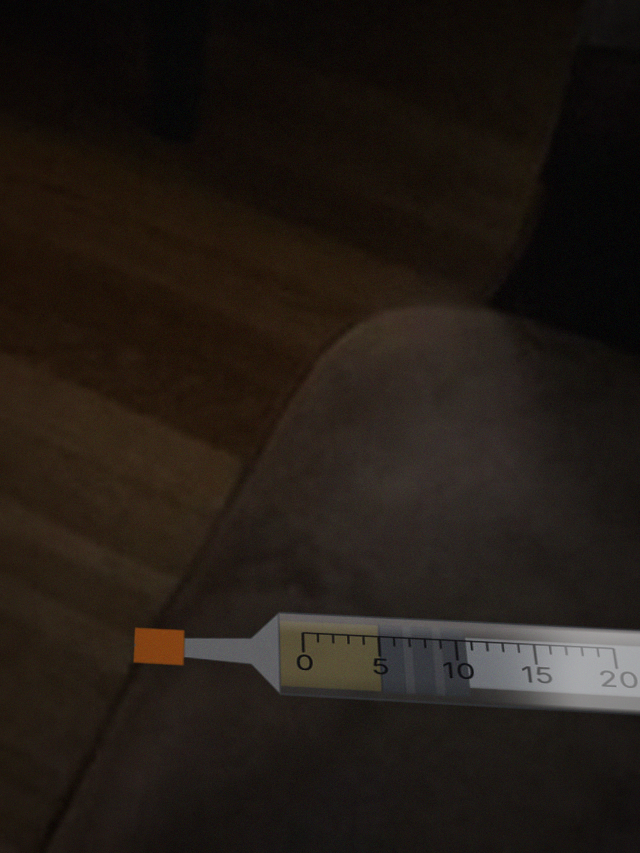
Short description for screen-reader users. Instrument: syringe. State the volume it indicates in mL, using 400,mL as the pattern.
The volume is 5,mL
